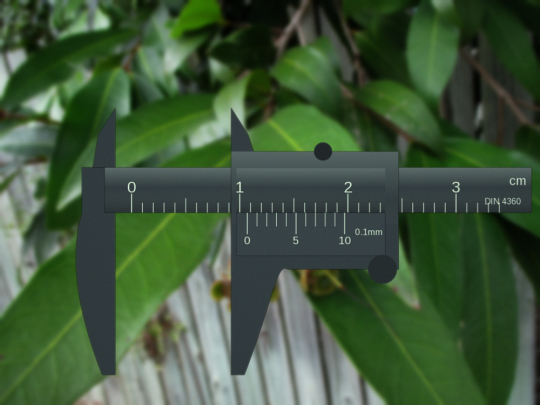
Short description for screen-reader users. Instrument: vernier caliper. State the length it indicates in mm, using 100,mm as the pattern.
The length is 10.7,mm
